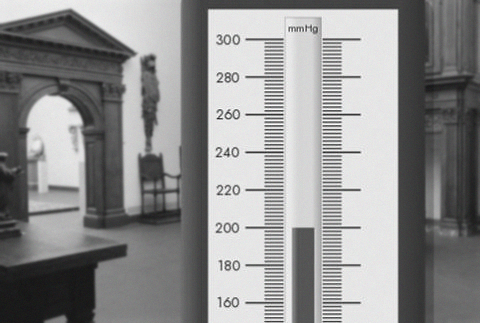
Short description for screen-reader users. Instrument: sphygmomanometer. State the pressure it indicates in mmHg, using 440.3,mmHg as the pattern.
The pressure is 200,mmHg
